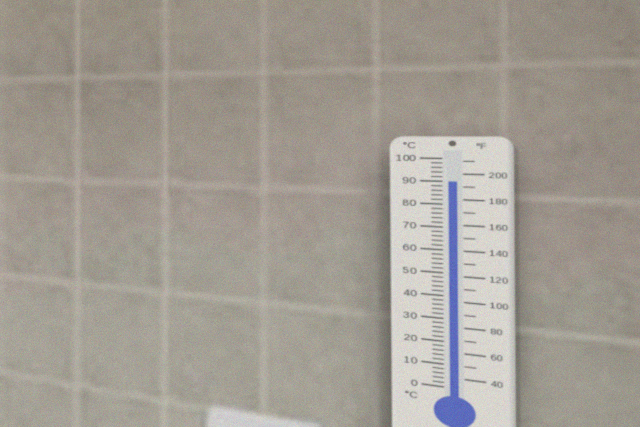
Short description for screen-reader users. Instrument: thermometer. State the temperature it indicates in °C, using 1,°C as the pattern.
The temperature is 90,°C
